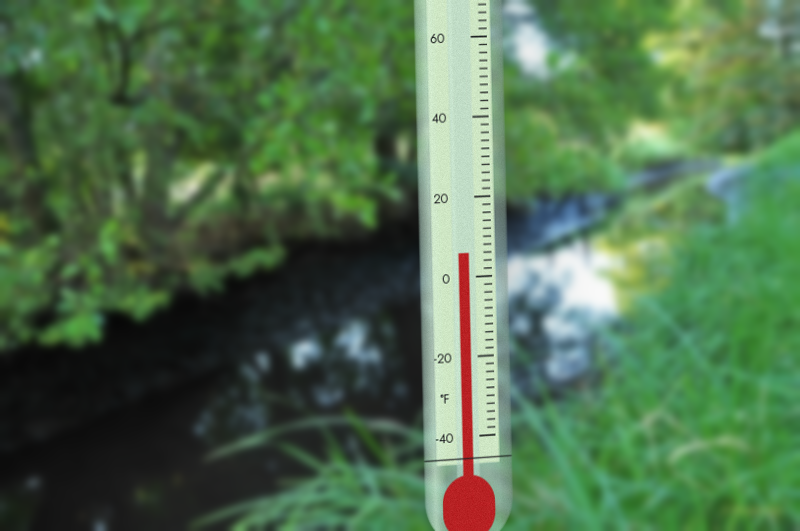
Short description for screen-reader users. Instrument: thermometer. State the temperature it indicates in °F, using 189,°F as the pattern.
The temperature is 6,°F
